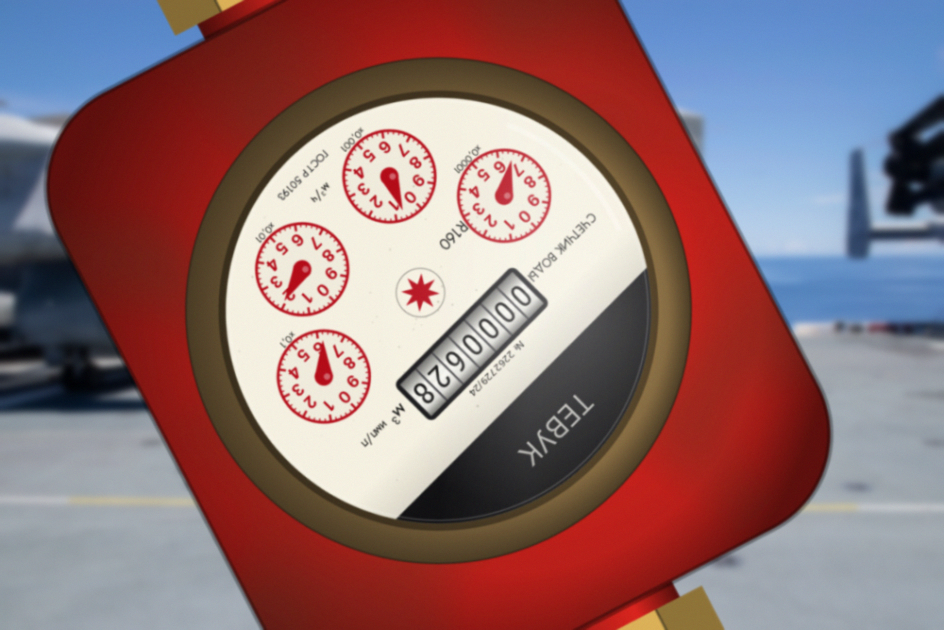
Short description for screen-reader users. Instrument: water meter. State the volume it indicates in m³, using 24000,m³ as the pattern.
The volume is 628.6206,m³
